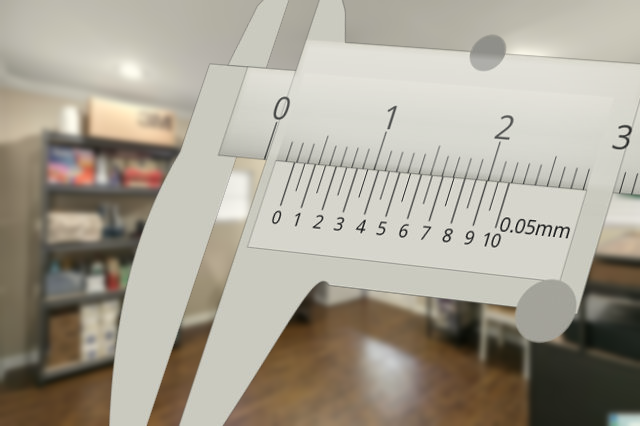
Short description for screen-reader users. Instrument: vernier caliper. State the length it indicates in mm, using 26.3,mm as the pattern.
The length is 2.8,mm
